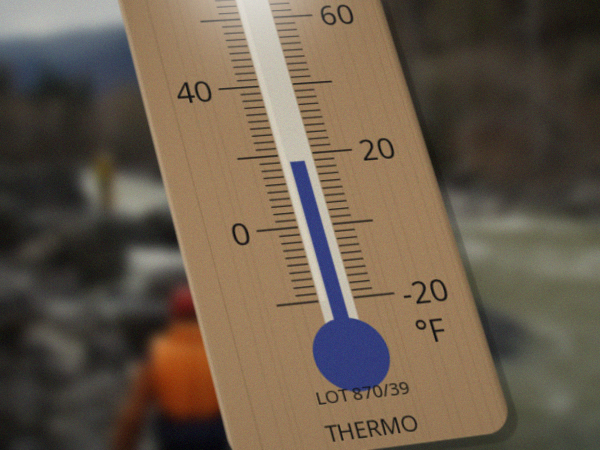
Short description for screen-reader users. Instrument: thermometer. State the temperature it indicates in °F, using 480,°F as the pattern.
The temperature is 18,°F
